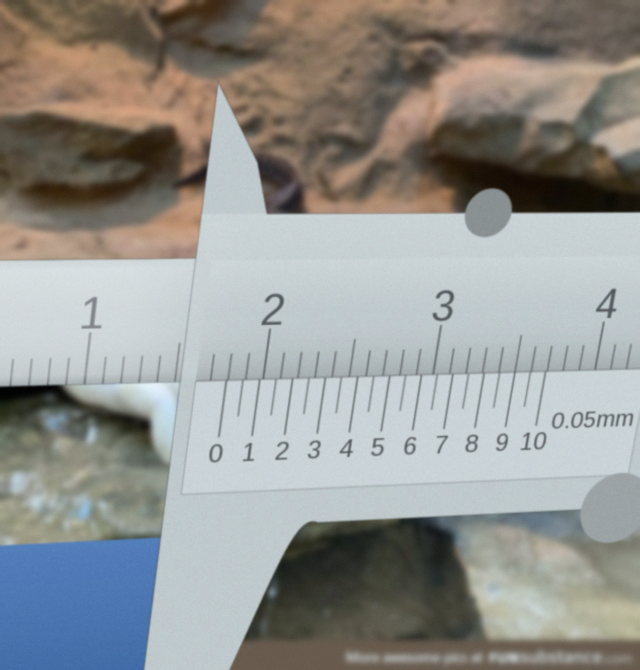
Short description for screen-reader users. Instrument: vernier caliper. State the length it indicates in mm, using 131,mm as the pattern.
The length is 17.9,mm
